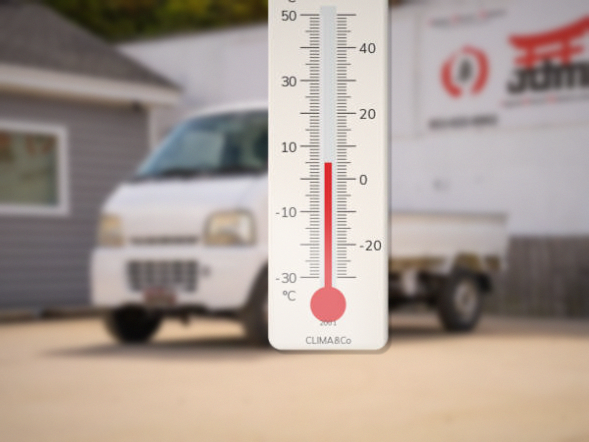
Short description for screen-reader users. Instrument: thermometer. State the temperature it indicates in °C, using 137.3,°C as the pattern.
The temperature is 5,°C
